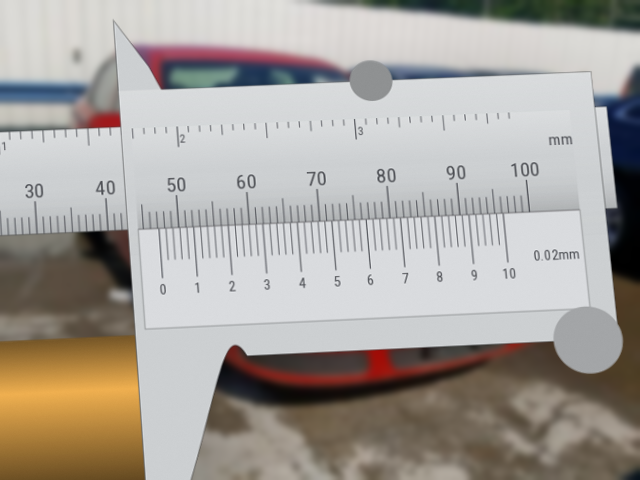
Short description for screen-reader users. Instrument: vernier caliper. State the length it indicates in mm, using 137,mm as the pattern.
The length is 47.2,mm
